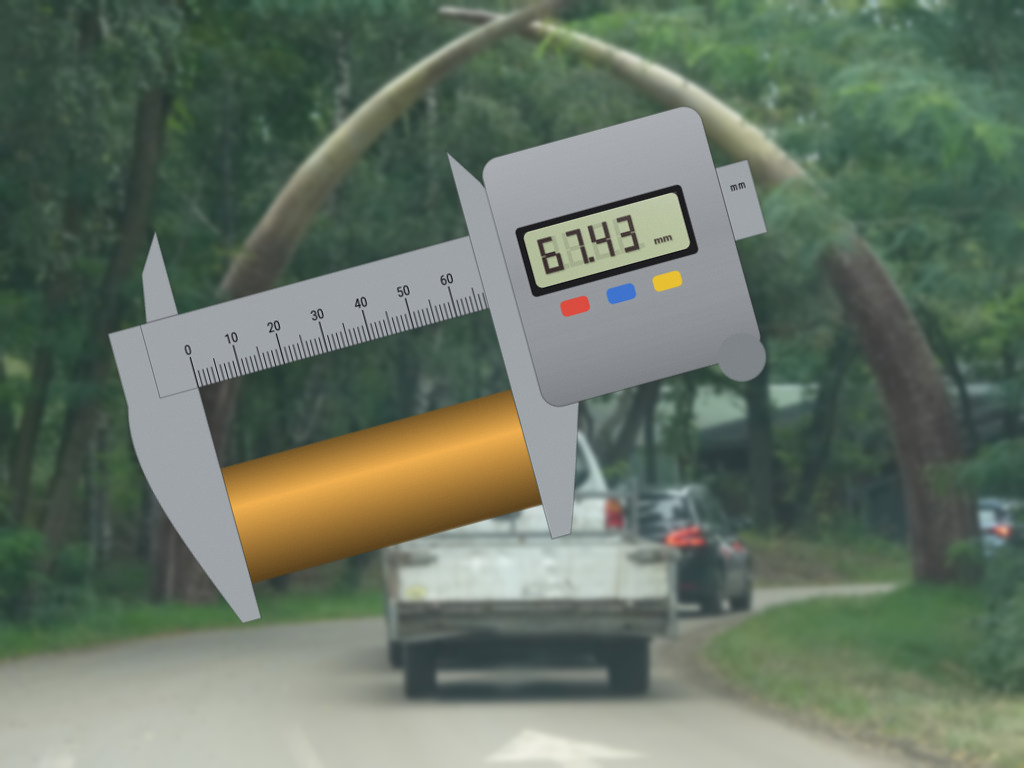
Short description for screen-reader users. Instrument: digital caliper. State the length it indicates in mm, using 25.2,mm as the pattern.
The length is 67.43,mm
